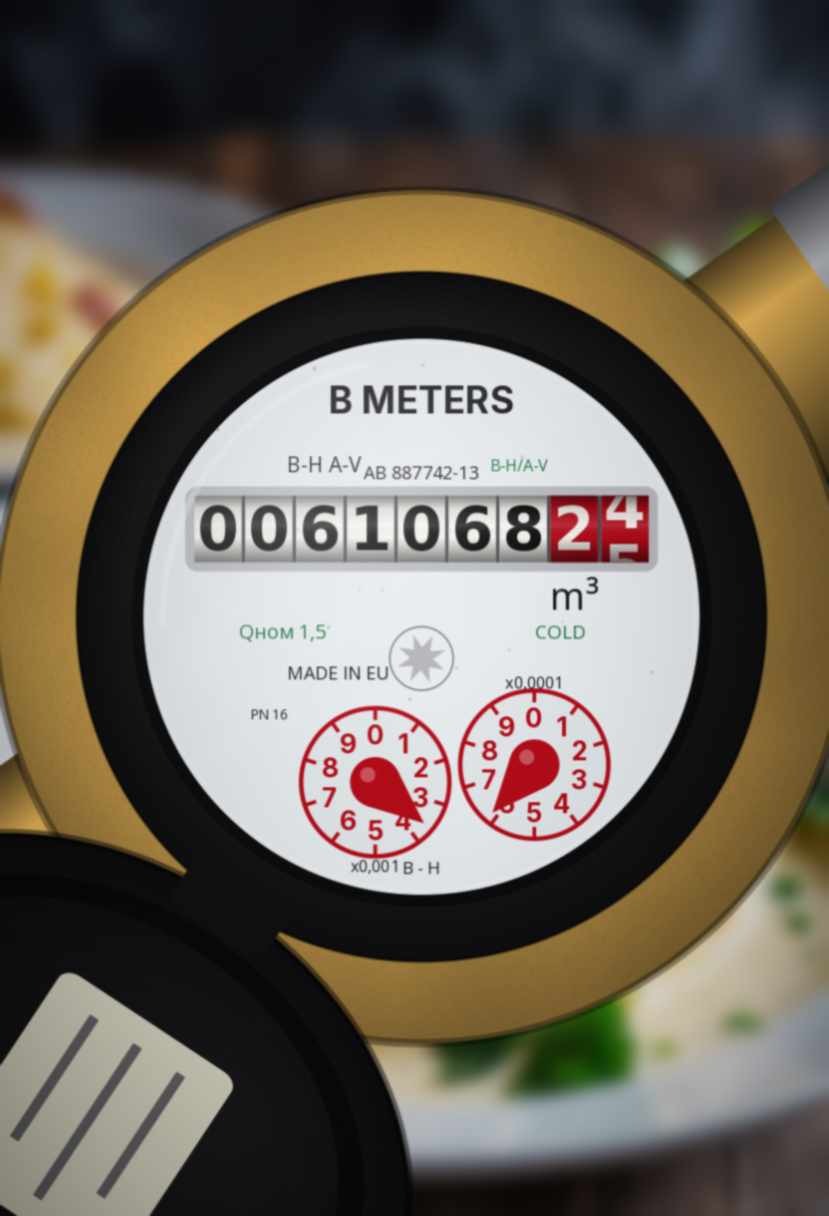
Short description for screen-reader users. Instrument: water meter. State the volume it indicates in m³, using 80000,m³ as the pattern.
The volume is 61068.2436,m³
